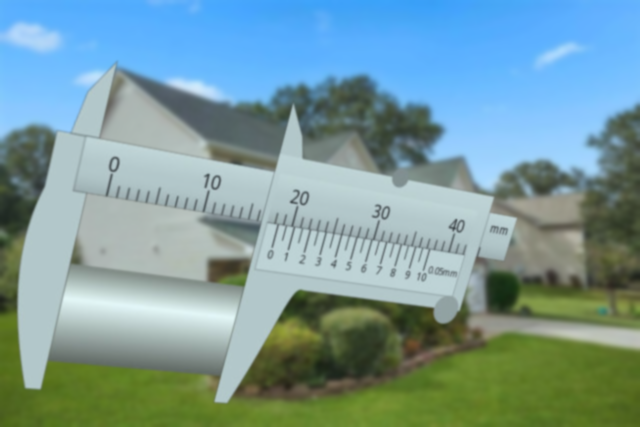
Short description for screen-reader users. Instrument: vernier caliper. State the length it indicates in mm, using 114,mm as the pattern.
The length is 18.4,mm
